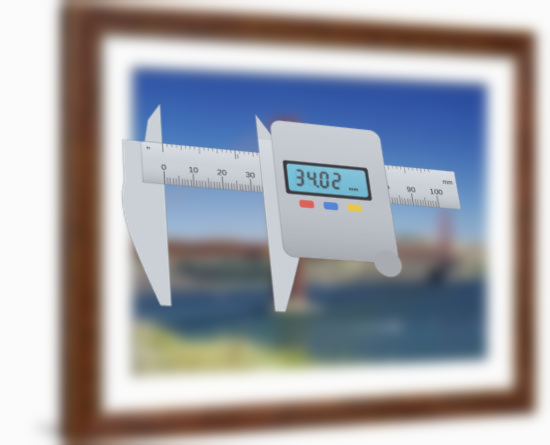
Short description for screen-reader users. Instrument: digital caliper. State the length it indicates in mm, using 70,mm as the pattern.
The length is 34.02,mm
